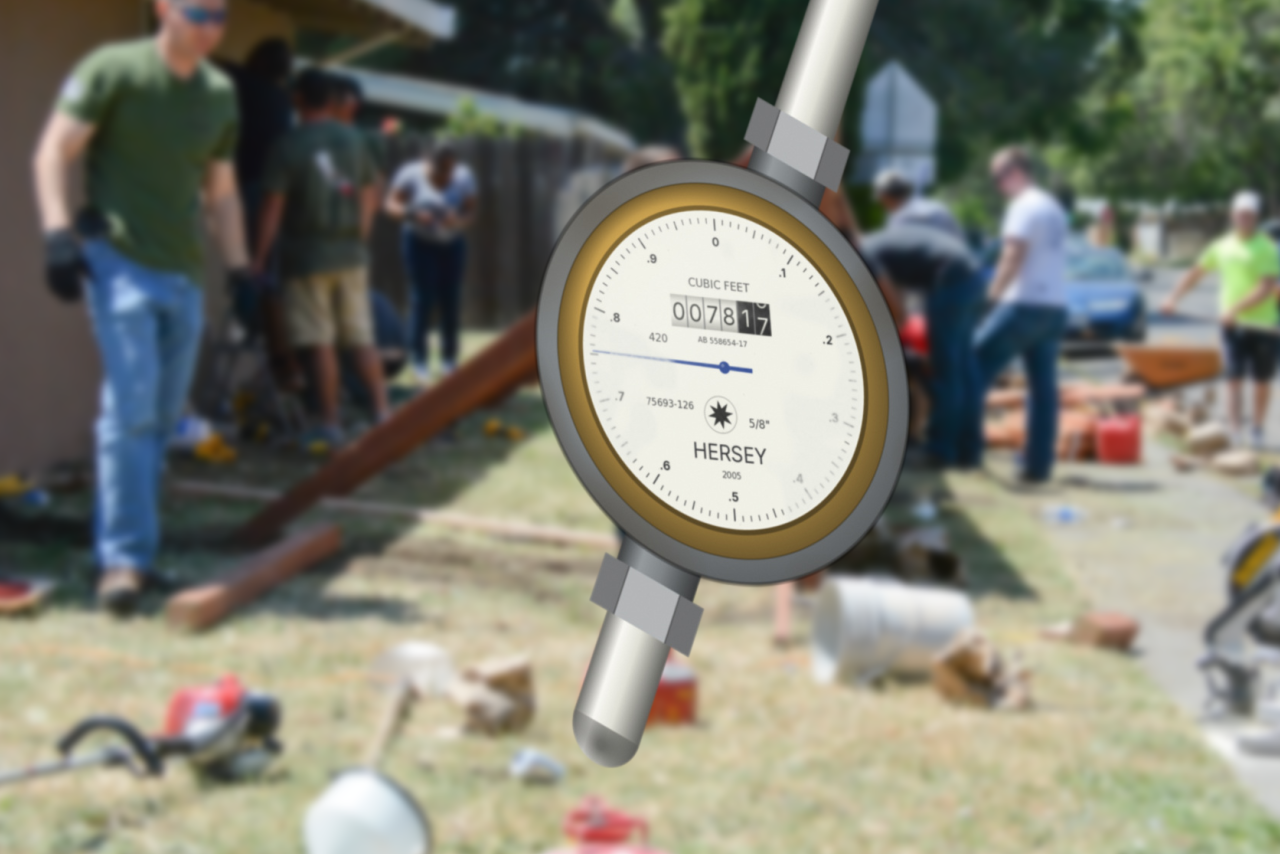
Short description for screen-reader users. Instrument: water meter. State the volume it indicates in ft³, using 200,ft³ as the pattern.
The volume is 7816.75,ft³
